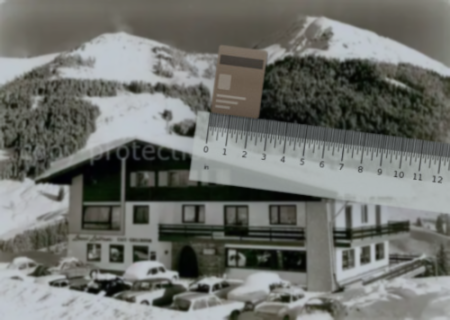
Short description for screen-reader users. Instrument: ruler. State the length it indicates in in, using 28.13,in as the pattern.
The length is 2.5,in
